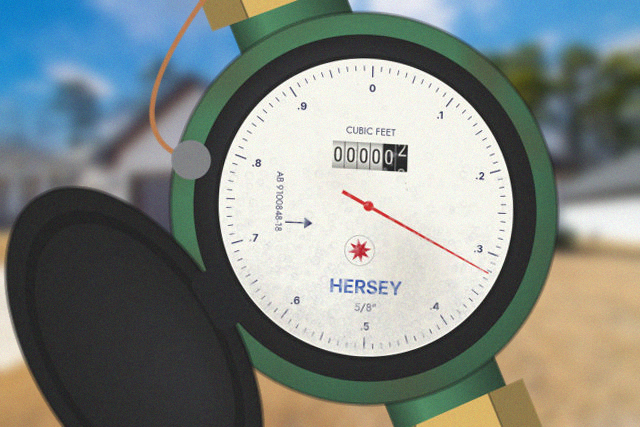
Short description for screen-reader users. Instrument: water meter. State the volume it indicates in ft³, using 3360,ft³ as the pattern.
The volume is 2.32,ft³
